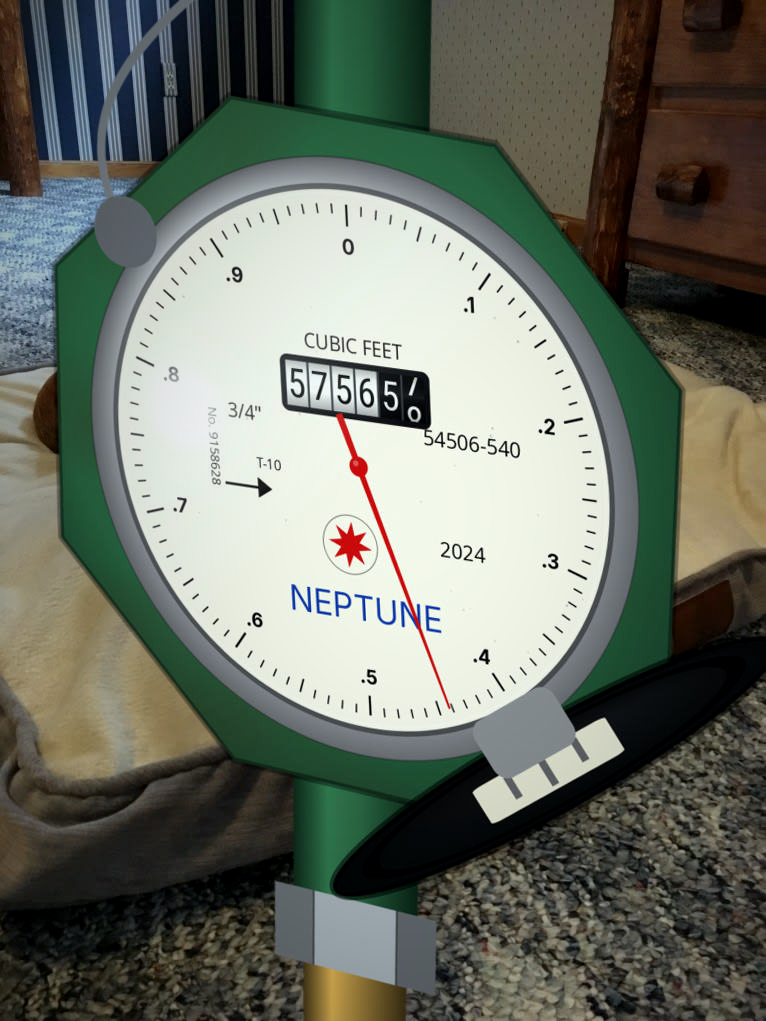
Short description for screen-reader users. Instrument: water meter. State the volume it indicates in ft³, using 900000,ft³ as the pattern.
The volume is 575657.44,ft³
